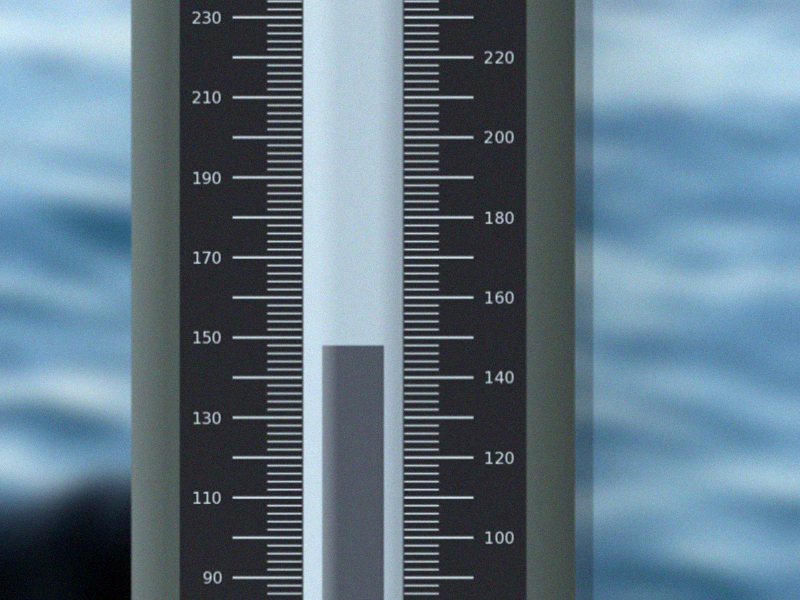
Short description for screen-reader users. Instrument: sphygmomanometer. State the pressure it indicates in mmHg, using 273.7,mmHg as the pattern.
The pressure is 148,mmHg
